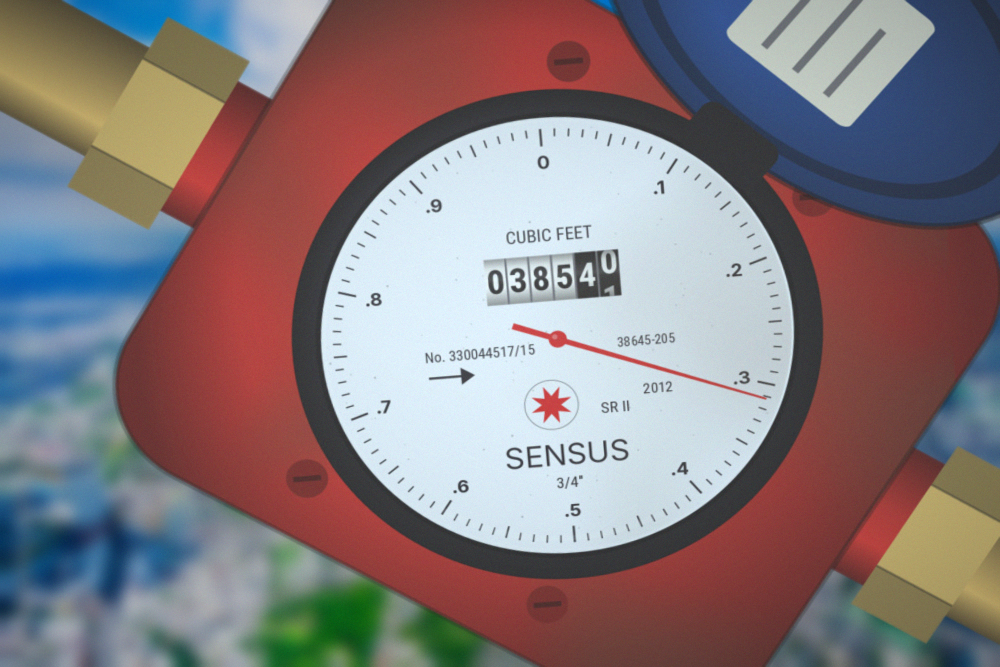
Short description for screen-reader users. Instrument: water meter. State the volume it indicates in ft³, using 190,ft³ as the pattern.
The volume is 38540.31,ft³
